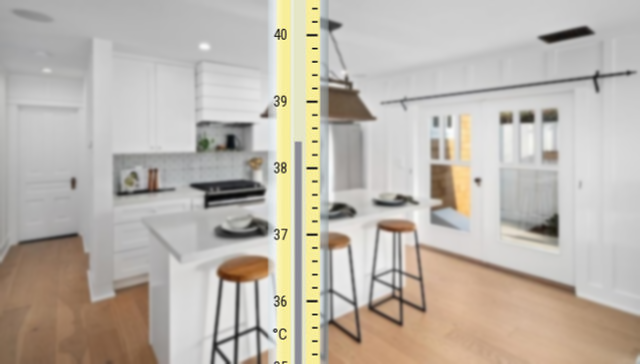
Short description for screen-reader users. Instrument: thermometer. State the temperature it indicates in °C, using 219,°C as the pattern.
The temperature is 38.4,°C
